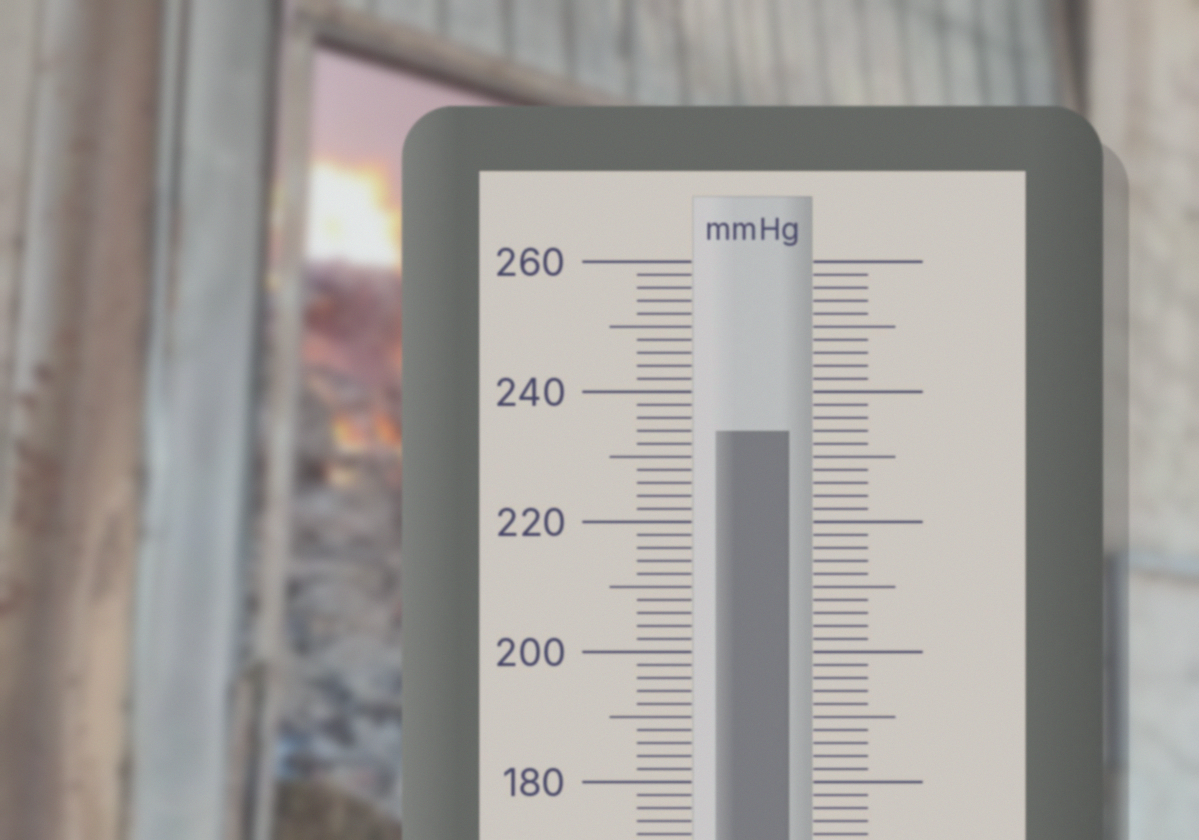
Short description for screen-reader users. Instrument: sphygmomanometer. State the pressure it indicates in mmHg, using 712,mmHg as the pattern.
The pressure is 234,mmHg
